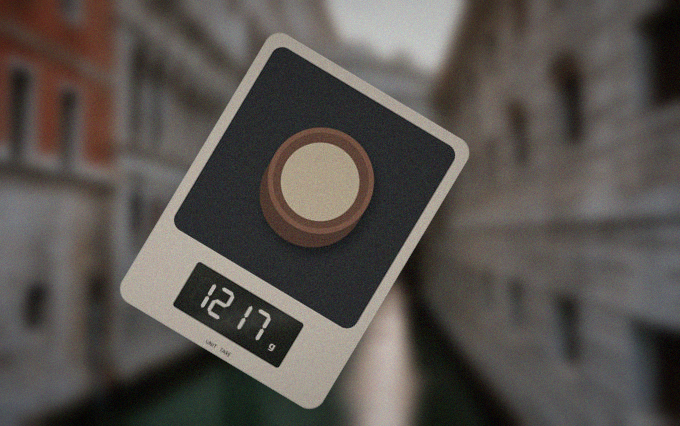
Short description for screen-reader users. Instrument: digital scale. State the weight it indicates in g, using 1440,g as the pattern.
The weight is 1217,g
